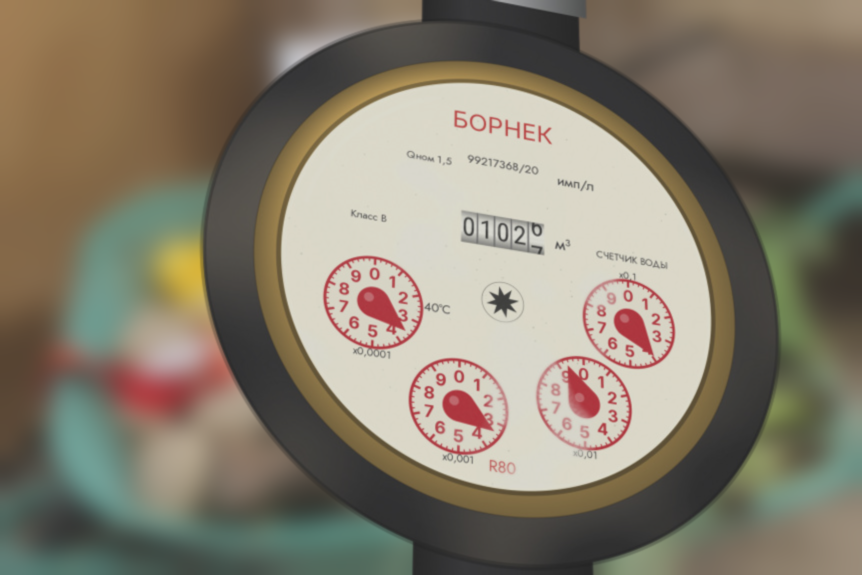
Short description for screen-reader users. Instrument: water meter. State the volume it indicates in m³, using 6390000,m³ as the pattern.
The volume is 1026.3933,m³
